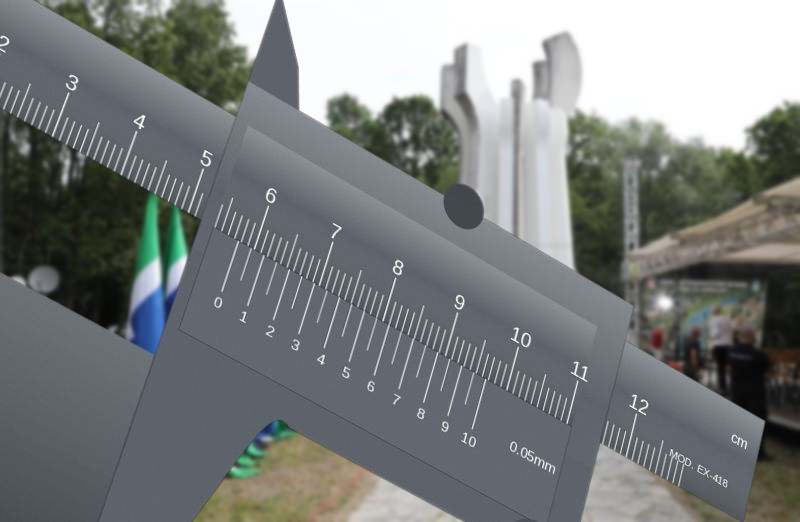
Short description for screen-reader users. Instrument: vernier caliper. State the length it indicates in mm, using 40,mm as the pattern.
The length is 57.6,mm
